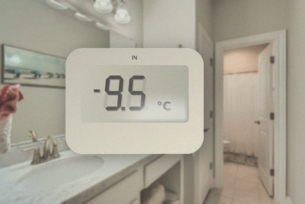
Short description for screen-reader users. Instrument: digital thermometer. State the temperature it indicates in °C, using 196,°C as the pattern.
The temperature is -9.5,°C
